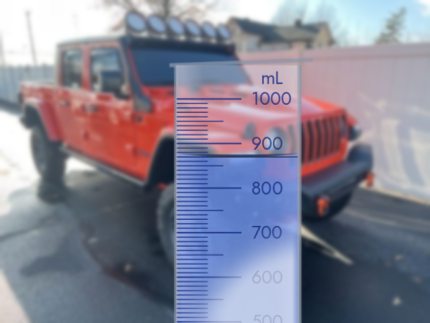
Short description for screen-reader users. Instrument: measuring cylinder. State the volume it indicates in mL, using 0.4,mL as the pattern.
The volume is 870,mL
